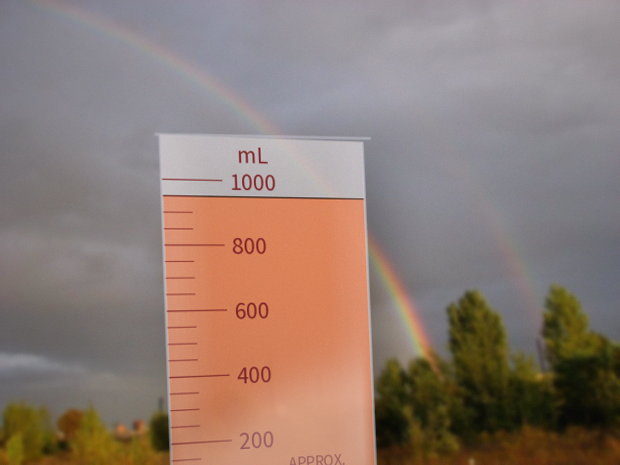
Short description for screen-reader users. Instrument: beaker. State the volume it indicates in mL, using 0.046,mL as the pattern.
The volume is 950,mL
